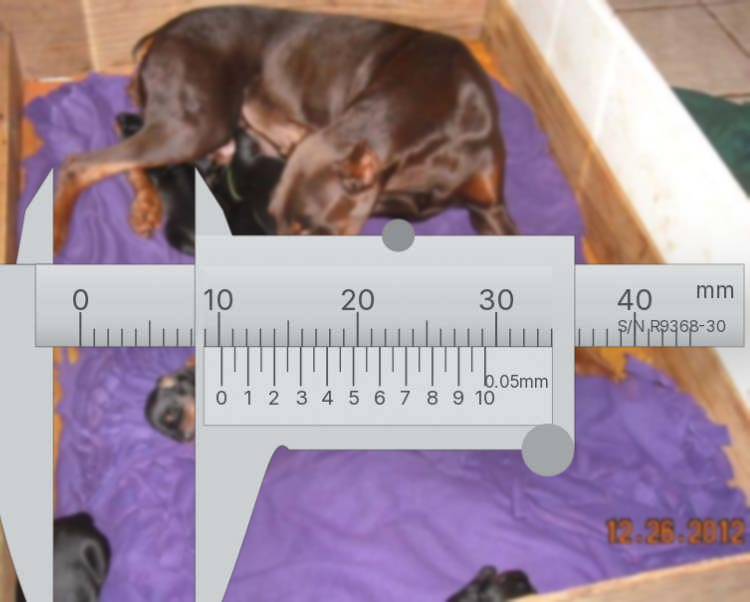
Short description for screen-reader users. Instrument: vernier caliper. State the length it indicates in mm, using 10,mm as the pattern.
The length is 10.2,mm
